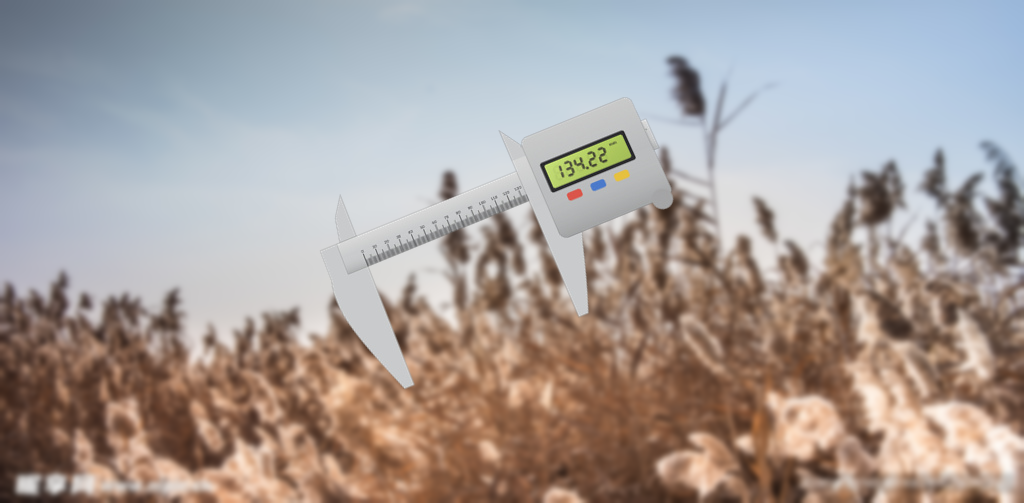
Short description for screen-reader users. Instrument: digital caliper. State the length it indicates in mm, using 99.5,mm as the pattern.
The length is 134.22,mm
